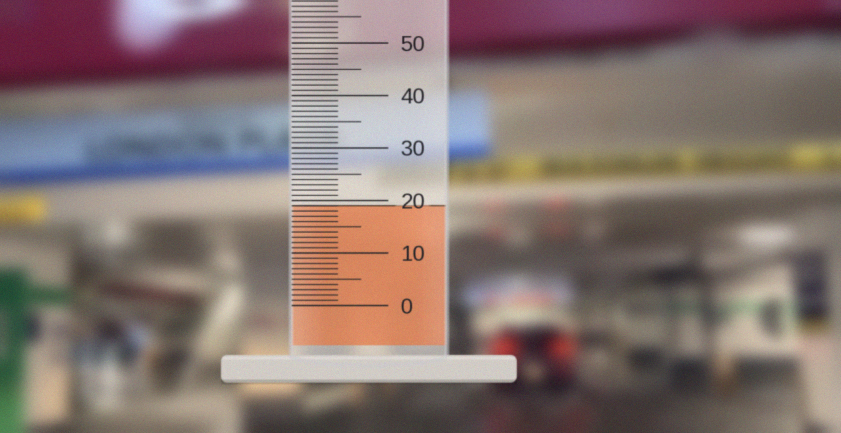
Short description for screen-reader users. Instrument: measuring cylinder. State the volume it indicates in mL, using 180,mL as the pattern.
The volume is 19,mL
